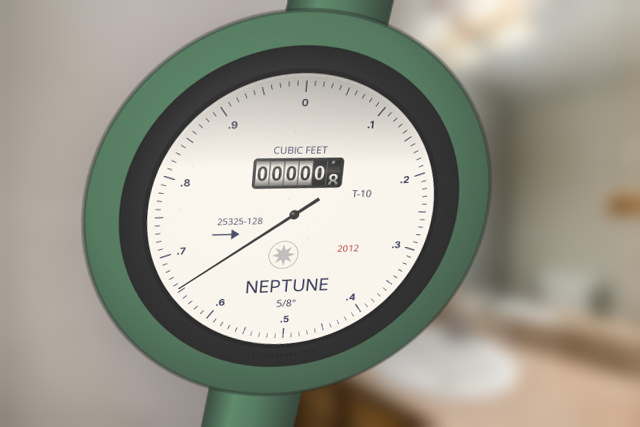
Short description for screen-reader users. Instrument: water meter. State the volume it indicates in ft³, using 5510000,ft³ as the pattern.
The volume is 7.65,ft³
